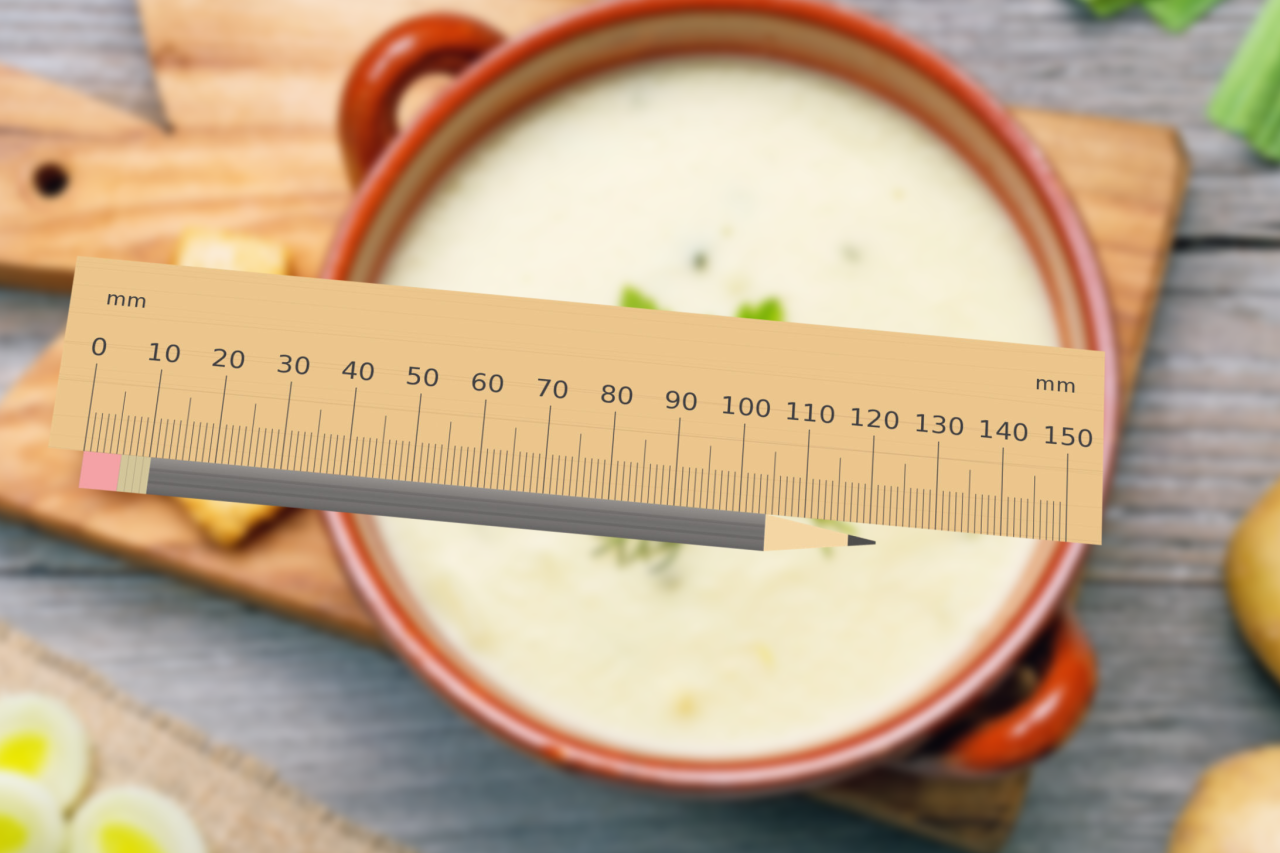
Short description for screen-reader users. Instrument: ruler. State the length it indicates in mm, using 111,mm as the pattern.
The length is 121,mm
